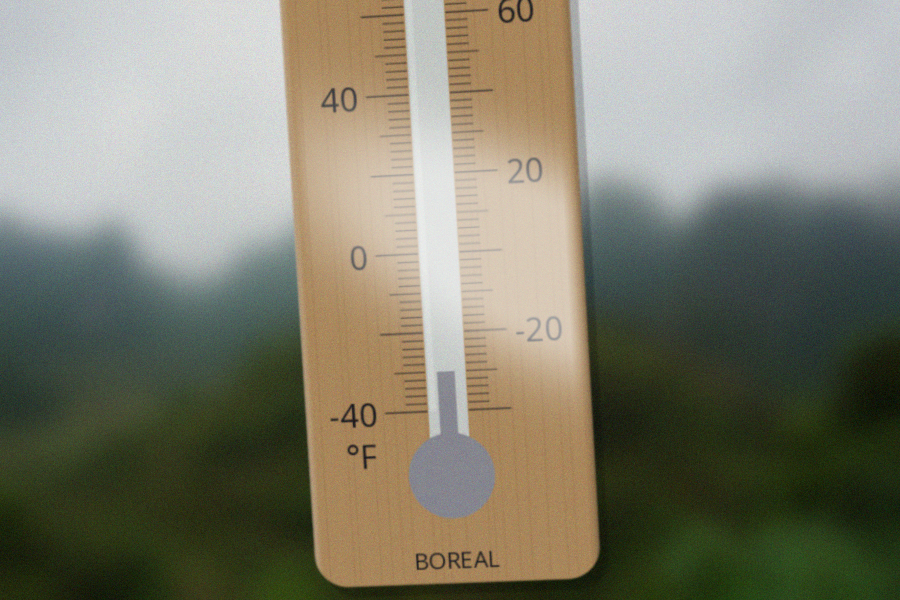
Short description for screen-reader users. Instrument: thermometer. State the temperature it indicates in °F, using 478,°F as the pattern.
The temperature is -30,°F
